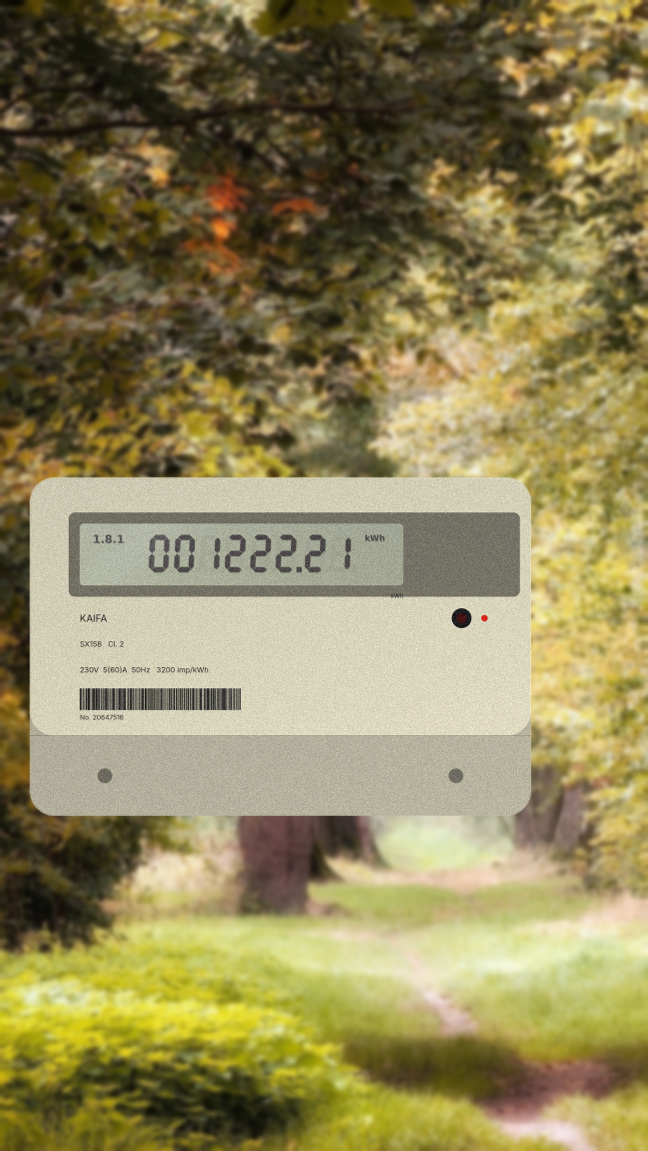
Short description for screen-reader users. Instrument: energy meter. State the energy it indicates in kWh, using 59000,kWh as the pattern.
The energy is 1222.21,kWh
